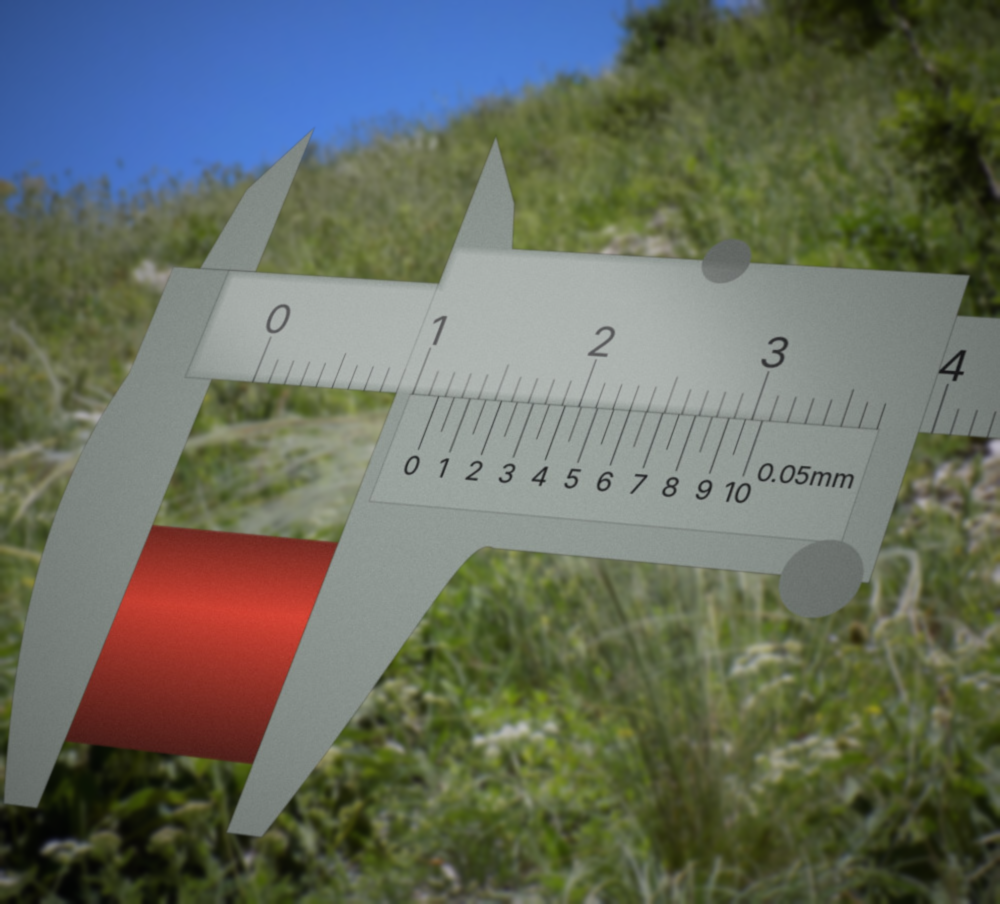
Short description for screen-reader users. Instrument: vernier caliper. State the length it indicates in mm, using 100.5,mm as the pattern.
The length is 11.6,mm
